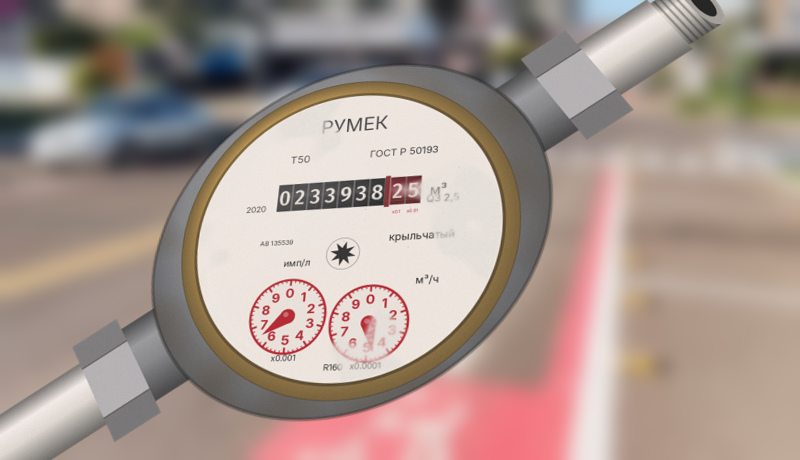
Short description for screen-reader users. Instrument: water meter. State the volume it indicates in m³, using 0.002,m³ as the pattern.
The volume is 233938.2564,m³
